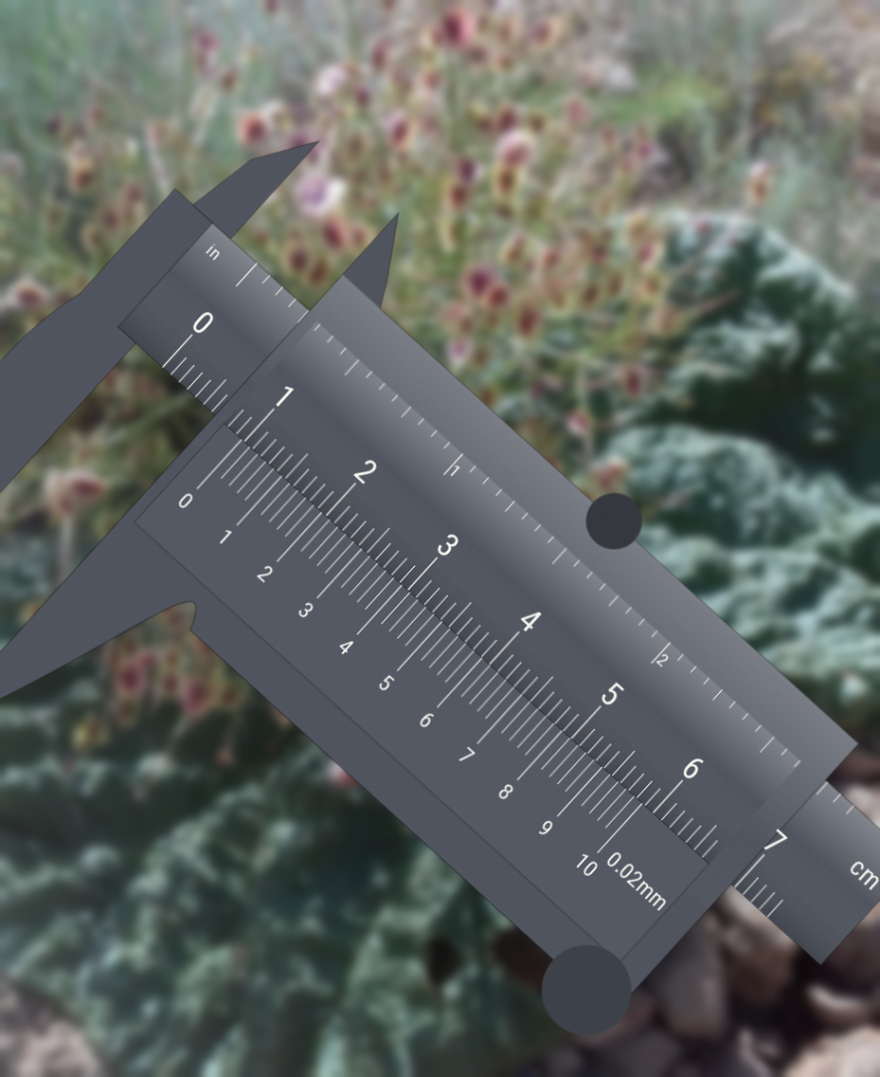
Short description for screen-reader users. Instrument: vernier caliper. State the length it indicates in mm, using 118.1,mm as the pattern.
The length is 9.7,mm
